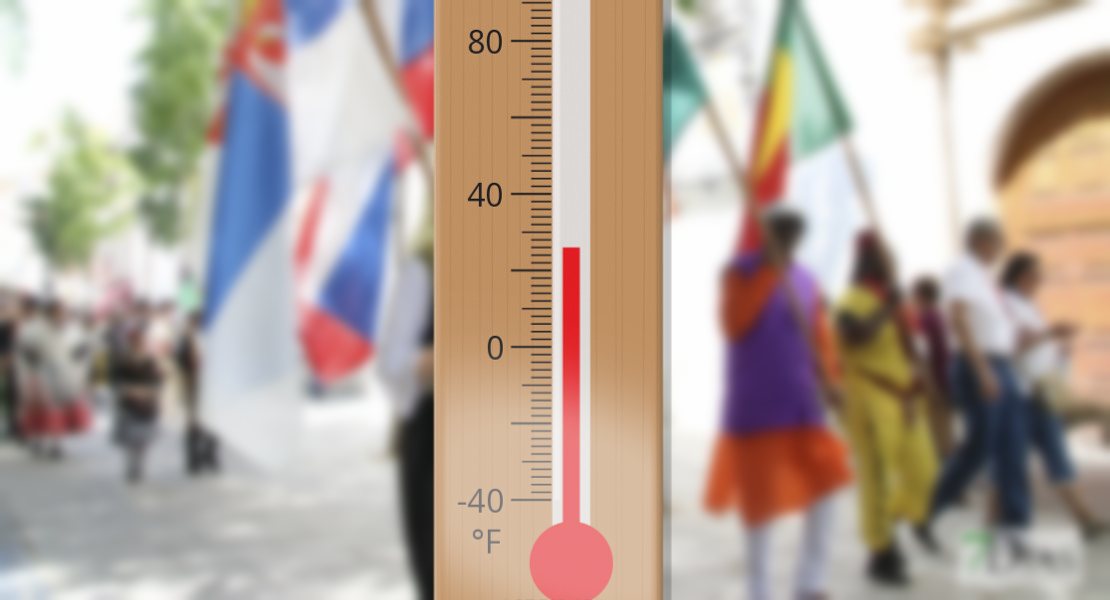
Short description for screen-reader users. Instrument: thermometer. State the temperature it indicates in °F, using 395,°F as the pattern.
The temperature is 26,°F
